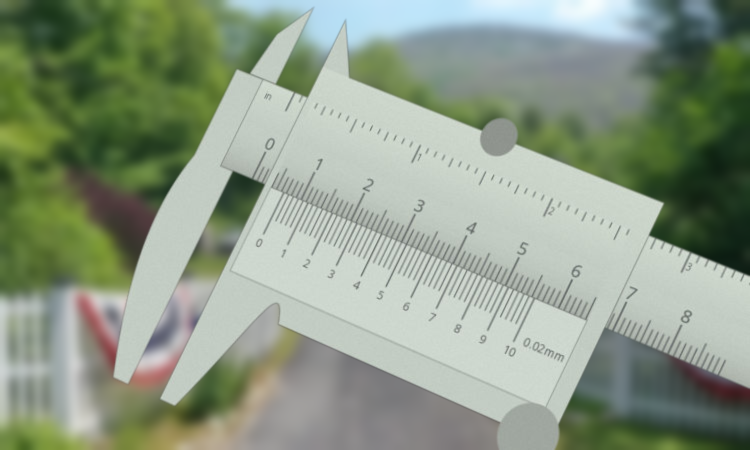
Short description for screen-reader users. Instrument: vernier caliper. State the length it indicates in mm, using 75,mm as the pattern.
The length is 6.5,mm
